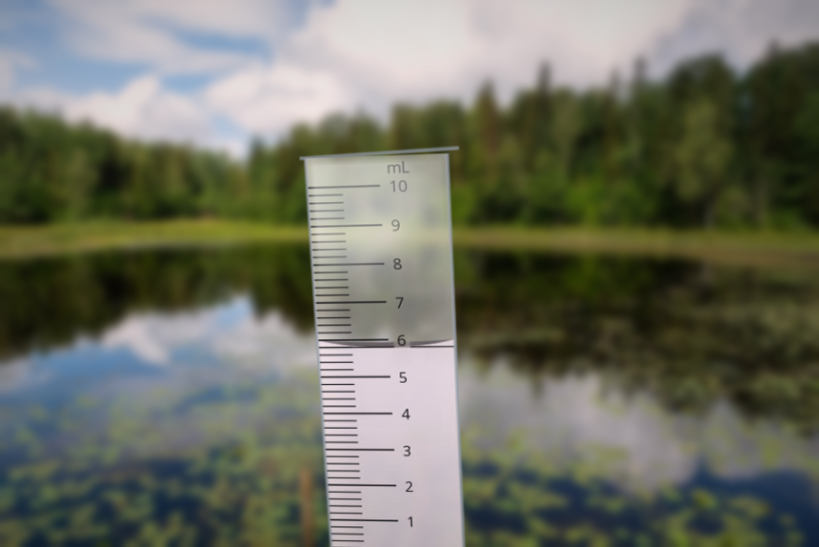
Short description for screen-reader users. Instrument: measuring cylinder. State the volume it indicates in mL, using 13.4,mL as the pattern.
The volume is 5.8,mL
